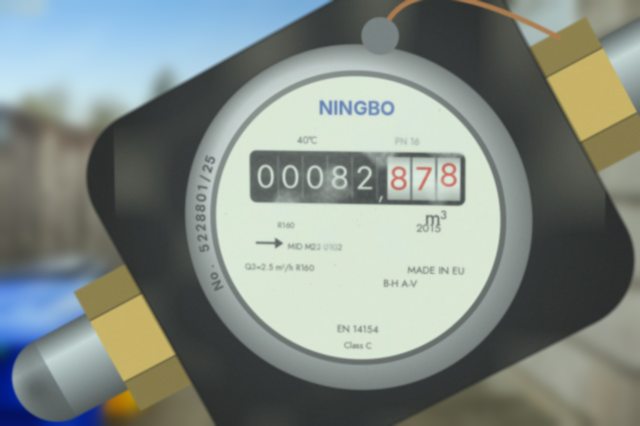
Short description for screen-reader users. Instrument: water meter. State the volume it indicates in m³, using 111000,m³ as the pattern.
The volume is 82.878,m³
